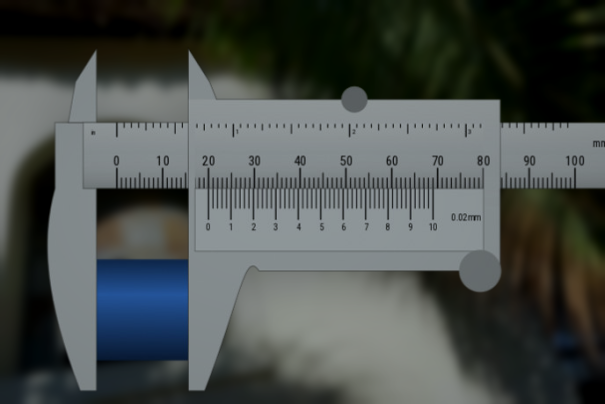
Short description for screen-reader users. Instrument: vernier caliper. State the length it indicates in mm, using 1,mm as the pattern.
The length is 20.0,mm
